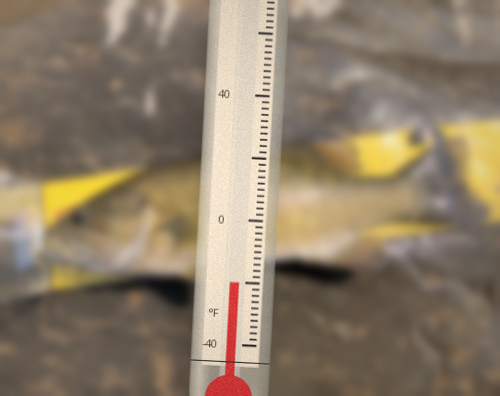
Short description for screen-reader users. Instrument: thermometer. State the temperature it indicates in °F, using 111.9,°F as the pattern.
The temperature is -20,°F
